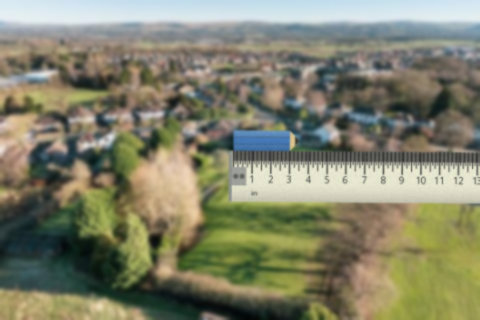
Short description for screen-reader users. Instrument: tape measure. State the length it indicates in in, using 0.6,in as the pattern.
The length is 3.5,in
